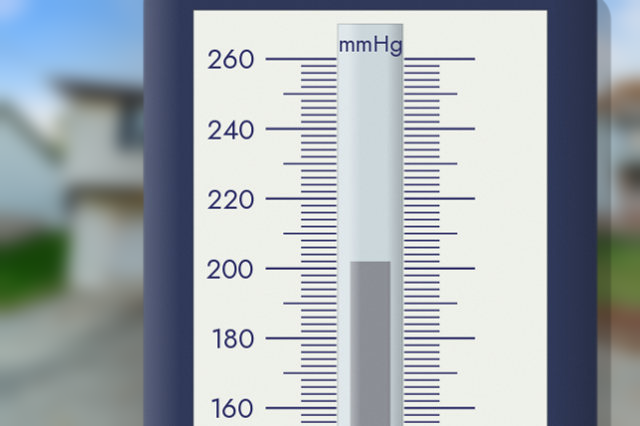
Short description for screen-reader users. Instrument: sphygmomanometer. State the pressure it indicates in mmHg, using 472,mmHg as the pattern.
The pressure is 202,mmHg
